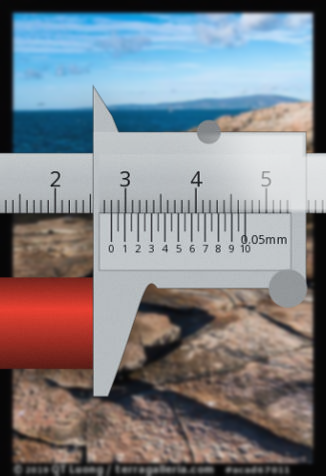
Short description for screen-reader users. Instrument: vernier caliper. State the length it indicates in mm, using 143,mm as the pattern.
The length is 28.0,mm
